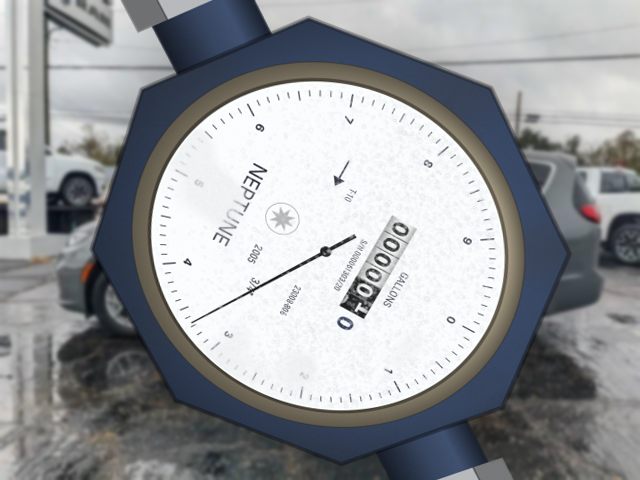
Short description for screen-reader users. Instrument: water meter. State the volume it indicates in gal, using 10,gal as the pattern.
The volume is 13.3,gal
